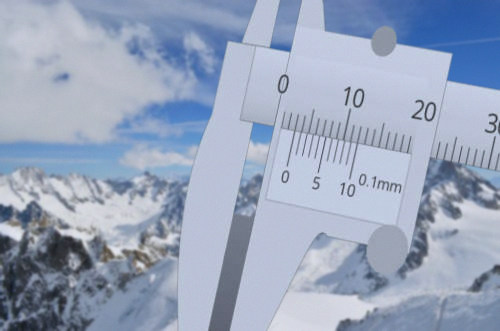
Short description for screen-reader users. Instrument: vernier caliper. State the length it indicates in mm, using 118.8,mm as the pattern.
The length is 3.0,mm
